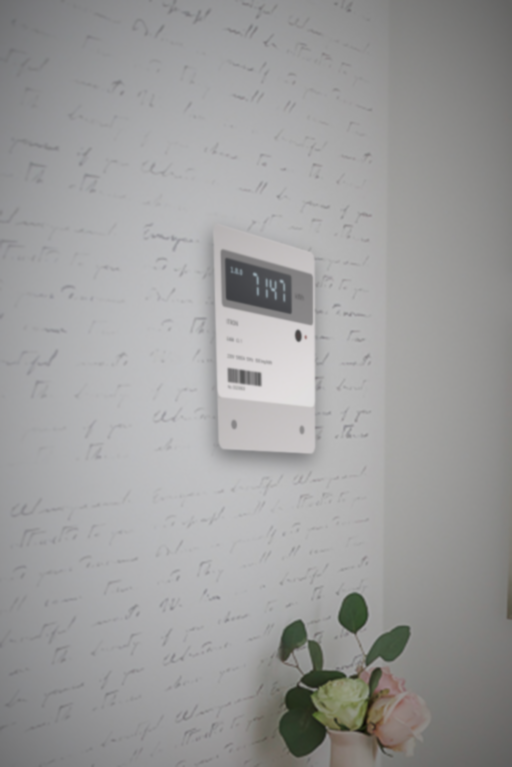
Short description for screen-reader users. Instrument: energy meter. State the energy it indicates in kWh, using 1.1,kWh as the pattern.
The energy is 7147,kWh
